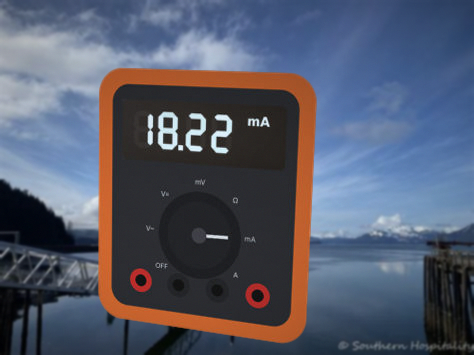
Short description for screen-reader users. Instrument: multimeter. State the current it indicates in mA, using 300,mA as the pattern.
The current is 18.22,mA
